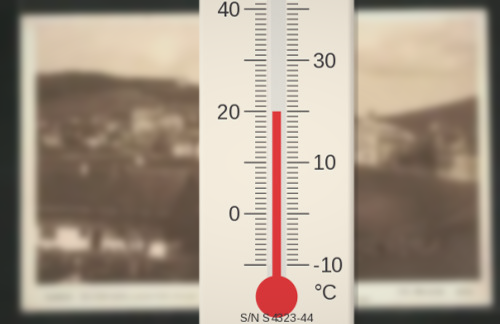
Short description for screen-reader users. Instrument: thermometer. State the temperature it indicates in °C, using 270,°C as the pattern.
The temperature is 20,°C
